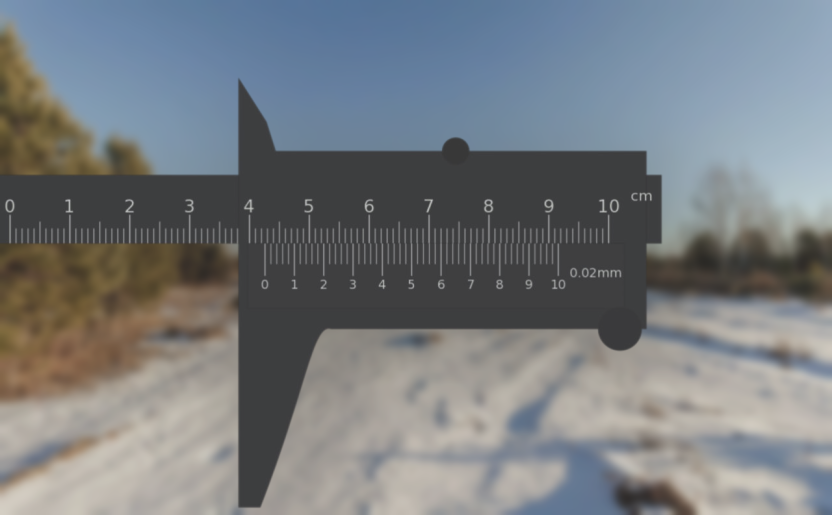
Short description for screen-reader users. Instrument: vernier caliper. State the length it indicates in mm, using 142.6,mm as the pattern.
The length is 42.6,mm
